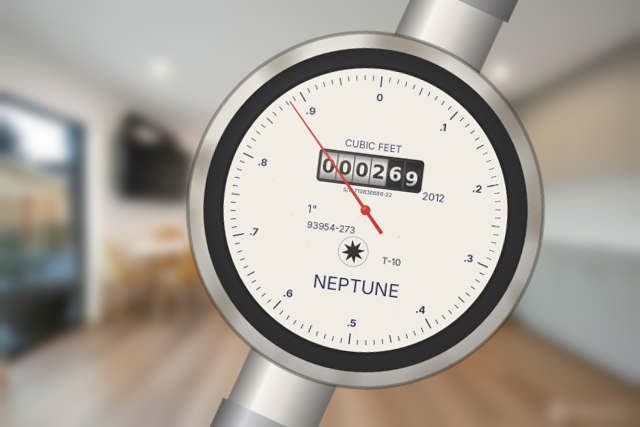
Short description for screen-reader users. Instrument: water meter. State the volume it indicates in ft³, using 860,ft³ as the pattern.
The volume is 268.88,ft³
